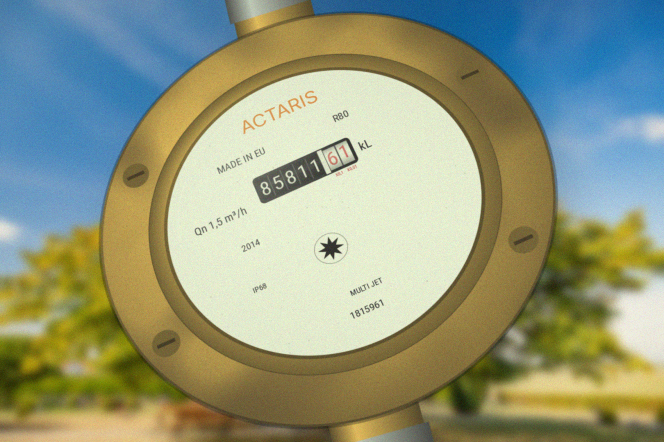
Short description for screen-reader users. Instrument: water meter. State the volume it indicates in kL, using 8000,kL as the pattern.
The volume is 85811.61,kL
